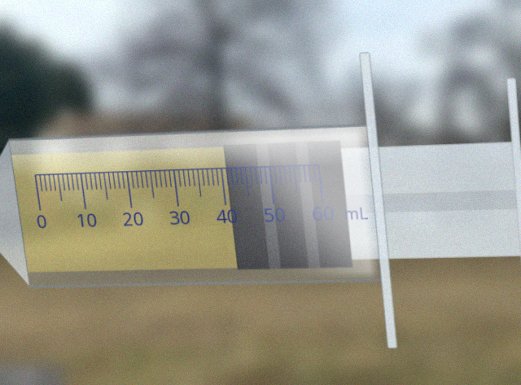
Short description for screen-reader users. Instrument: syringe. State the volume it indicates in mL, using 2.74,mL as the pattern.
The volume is 41,mL
